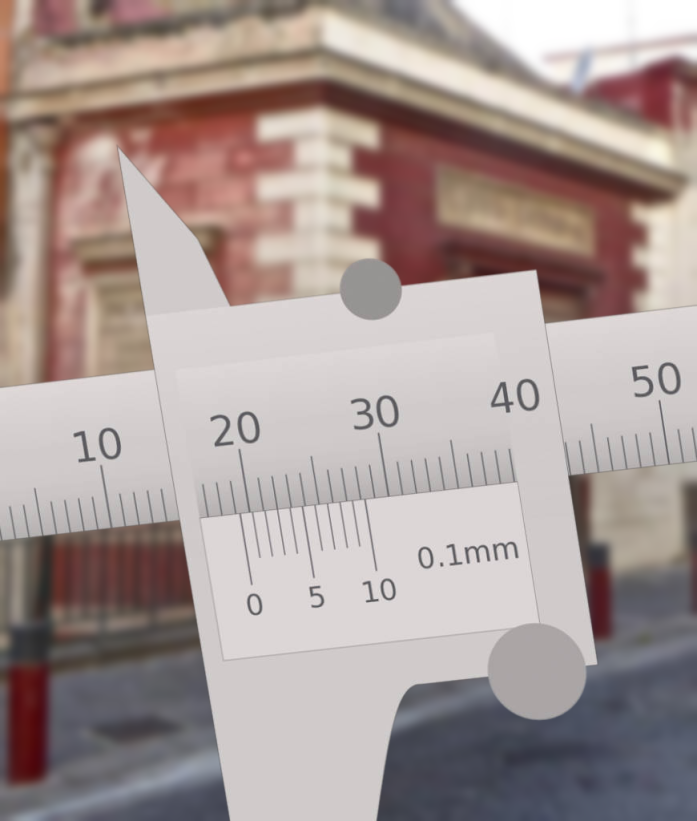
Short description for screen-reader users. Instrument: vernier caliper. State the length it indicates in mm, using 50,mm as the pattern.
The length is 19.3,mm
